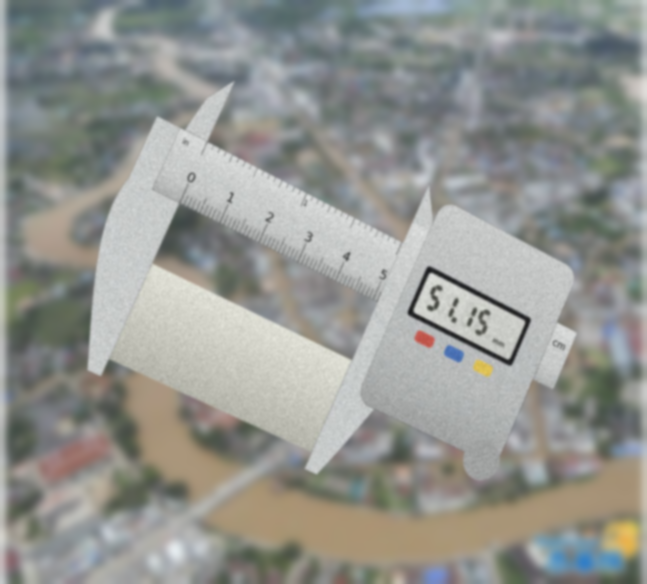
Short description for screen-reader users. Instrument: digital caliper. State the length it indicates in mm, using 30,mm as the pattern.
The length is 51.15,mm
